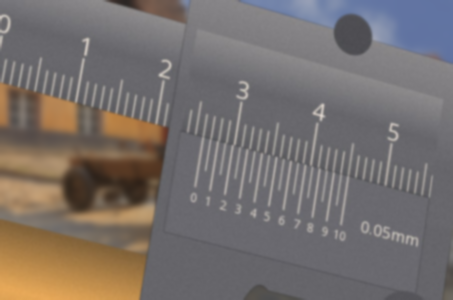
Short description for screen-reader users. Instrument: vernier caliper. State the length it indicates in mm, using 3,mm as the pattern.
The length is 26.0,mm
